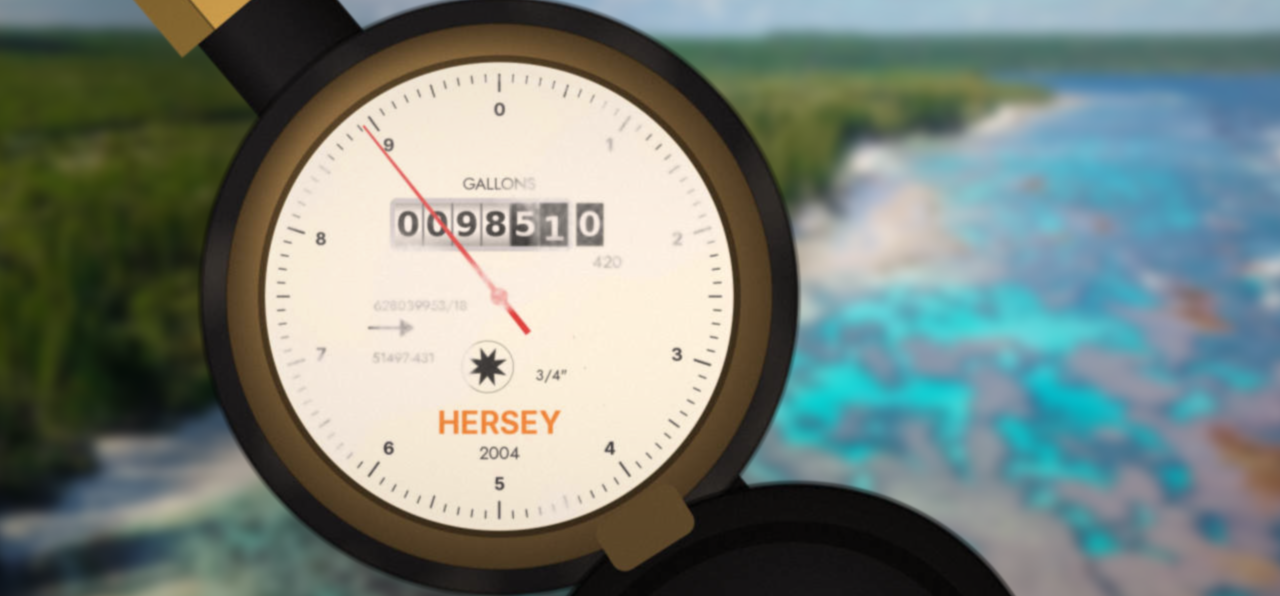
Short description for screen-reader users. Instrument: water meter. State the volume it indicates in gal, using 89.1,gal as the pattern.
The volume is 98508.9,gal
